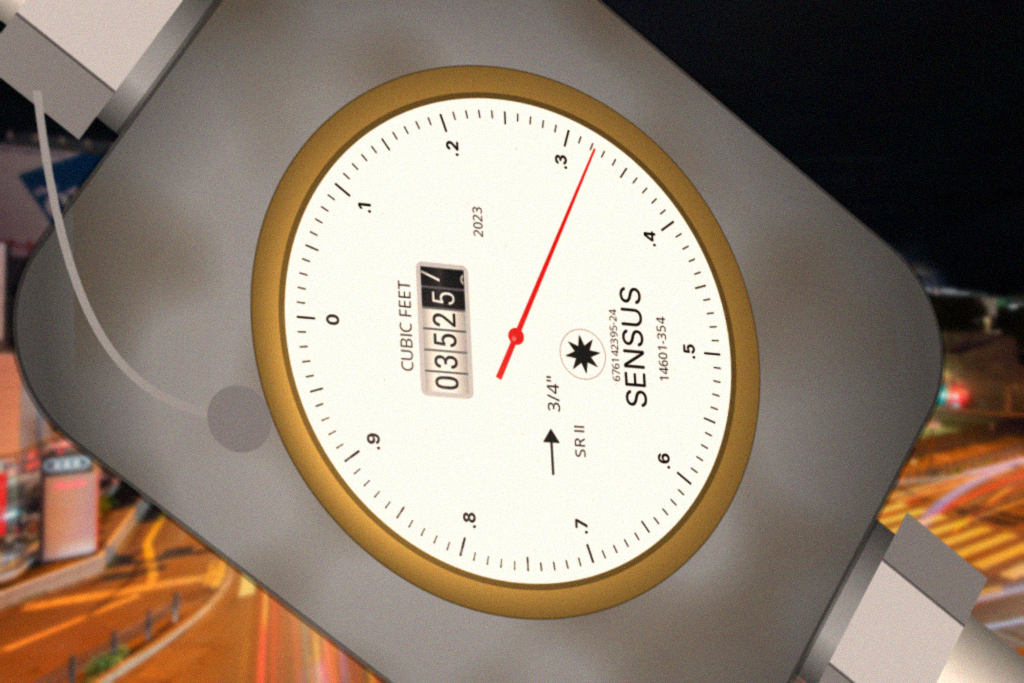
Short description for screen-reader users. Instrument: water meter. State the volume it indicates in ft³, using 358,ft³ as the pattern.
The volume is 35257.32,ft³
